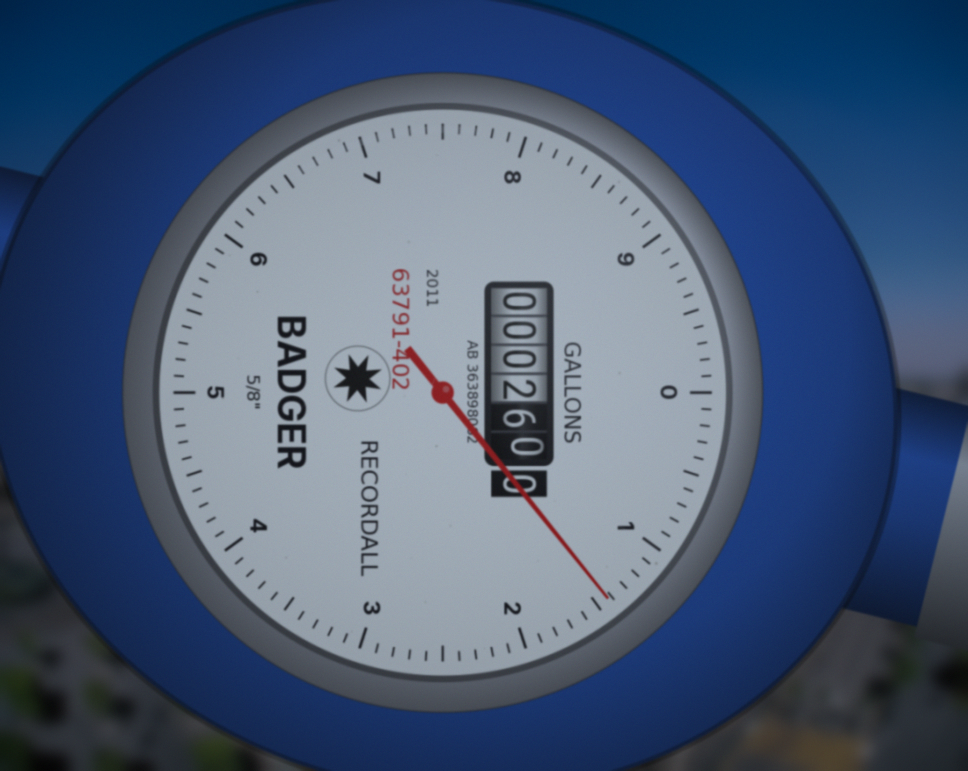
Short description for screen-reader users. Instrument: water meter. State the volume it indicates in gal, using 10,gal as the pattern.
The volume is 2601.4,gal
